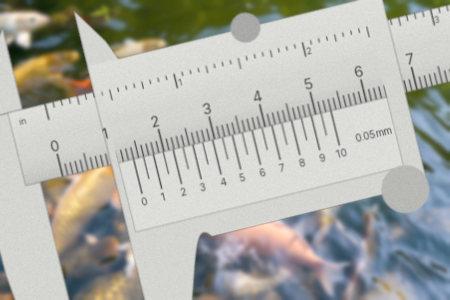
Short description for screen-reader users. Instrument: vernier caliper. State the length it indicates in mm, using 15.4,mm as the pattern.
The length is 14.0,mm
